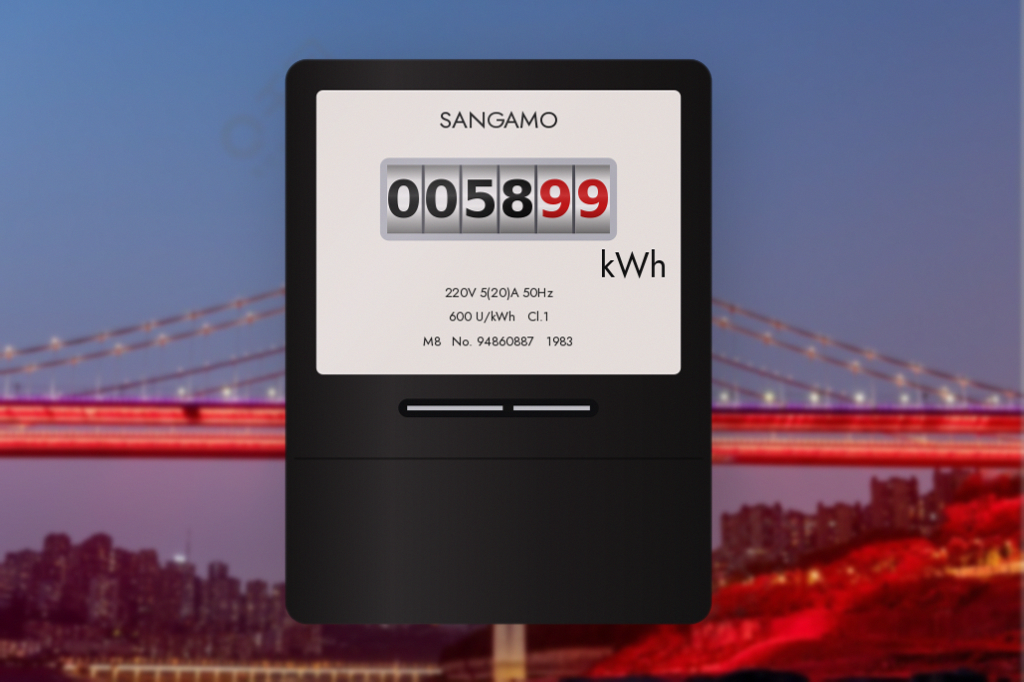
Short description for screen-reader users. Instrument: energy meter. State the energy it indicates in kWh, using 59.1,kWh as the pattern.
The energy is 58.99,kWh
